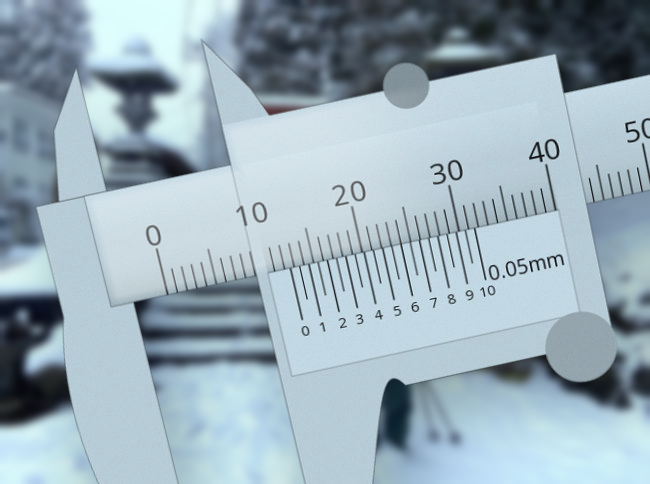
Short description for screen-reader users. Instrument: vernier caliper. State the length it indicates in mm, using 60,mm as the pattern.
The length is 12.6,mm
